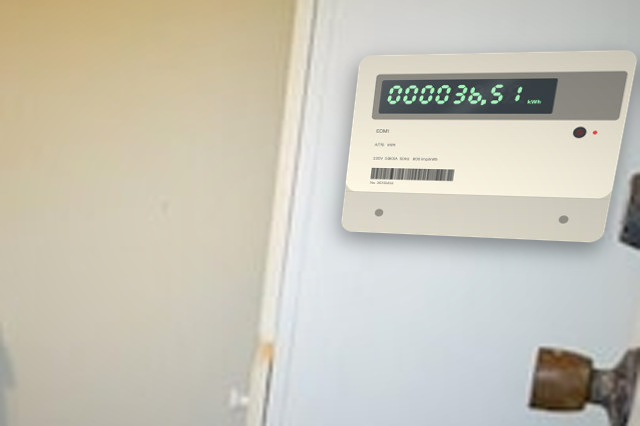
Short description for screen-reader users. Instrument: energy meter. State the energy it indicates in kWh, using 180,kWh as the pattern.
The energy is 36.51,kWh
